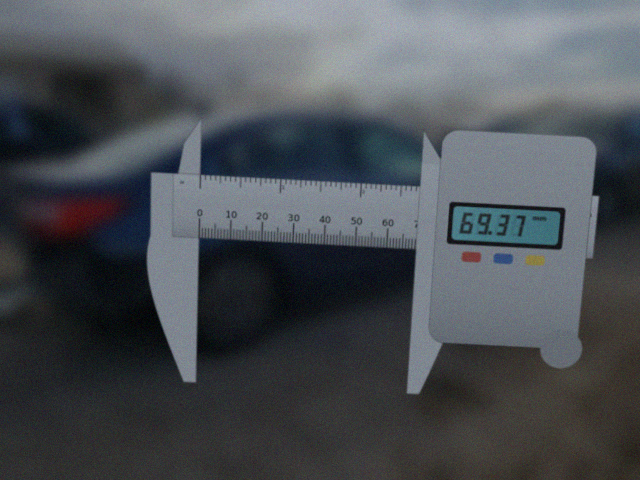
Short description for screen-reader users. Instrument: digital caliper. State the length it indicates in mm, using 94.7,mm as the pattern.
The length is 69.37,mm
